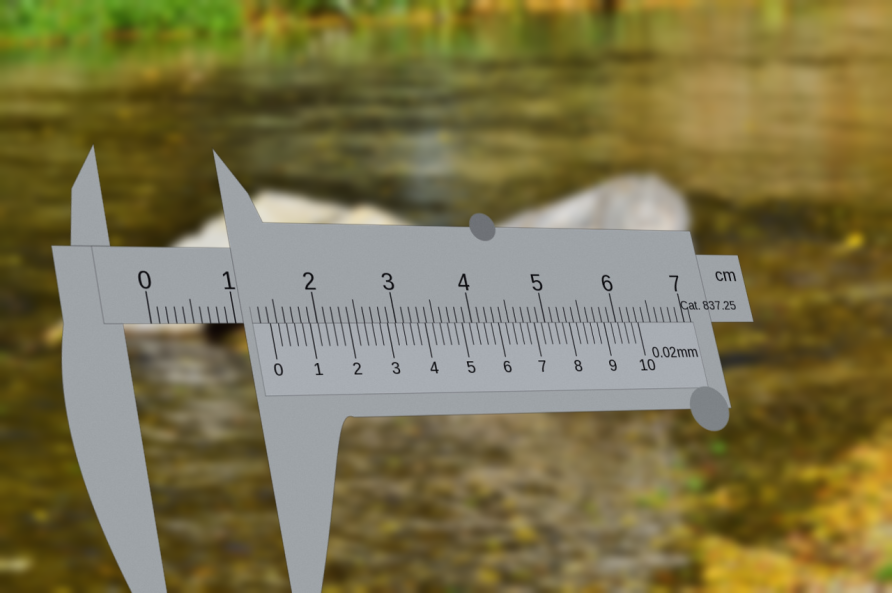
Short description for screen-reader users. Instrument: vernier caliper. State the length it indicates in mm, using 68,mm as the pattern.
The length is 14.2,mm
